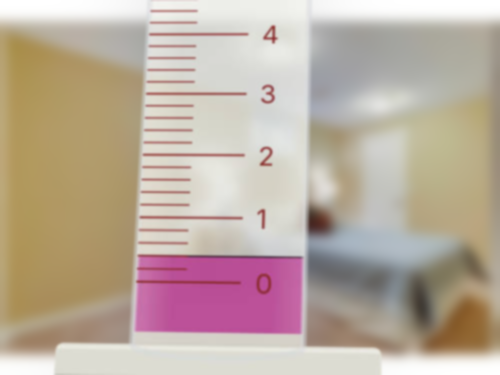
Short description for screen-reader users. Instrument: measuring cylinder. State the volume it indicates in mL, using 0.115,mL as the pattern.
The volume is 0.4,mL
